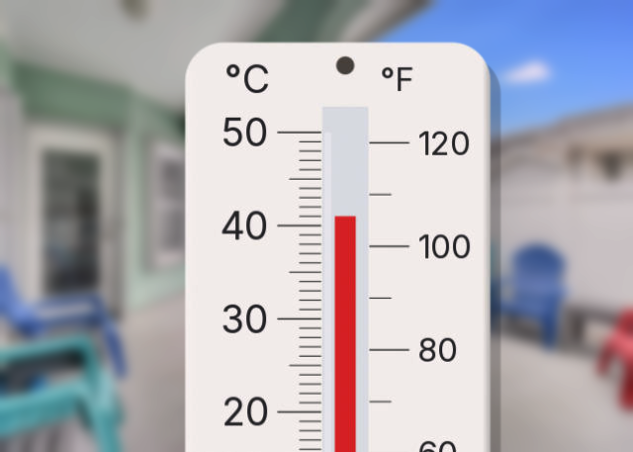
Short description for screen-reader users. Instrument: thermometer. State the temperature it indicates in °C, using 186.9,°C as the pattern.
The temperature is 41,°C
